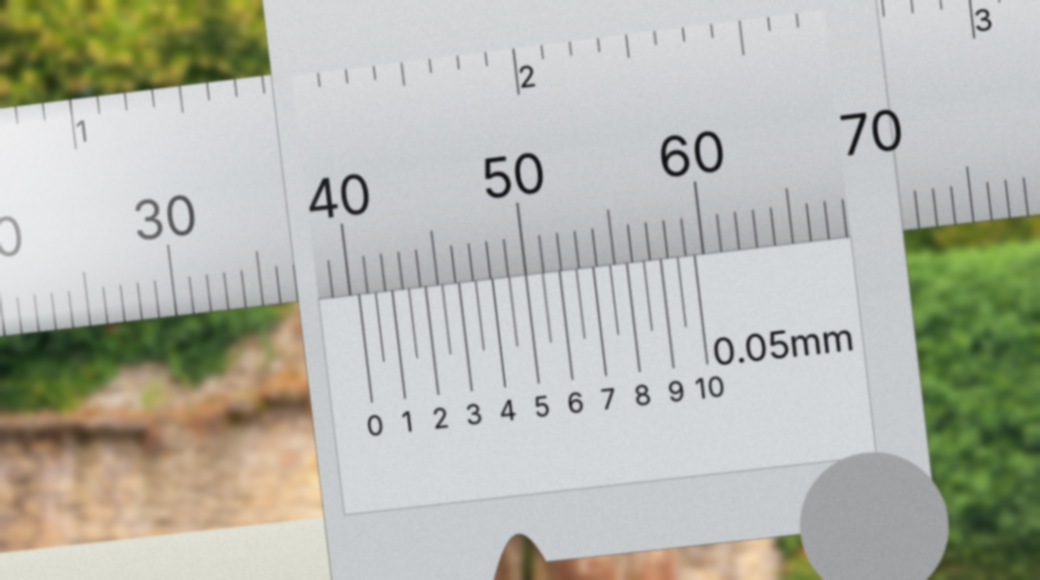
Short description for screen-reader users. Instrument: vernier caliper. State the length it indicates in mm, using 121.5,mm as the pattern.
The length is 40.5,mm
